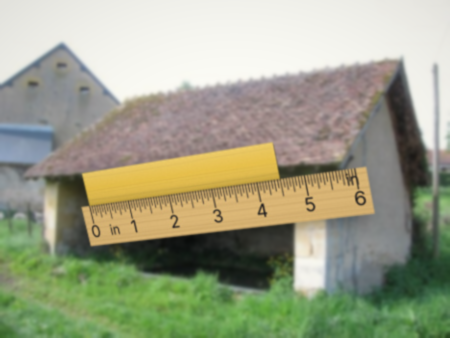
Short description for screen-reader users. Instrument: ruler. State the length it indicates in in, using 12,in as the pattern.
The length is 4.5,in
